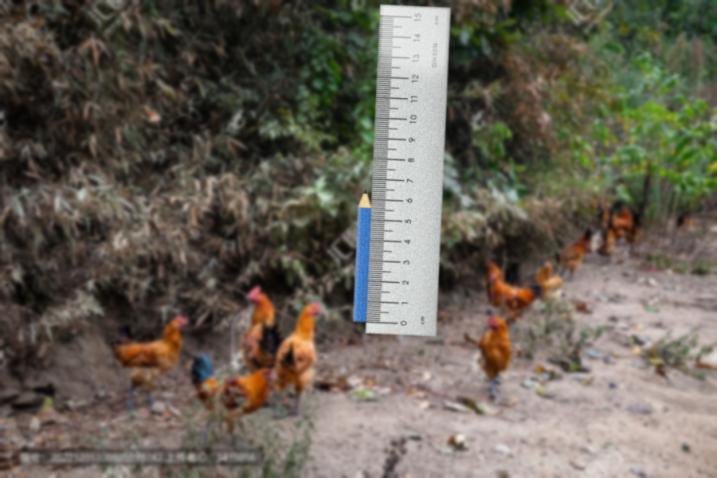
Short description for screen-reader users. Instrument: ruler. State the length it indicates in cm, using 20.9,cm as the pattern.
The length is 6.5,cm
